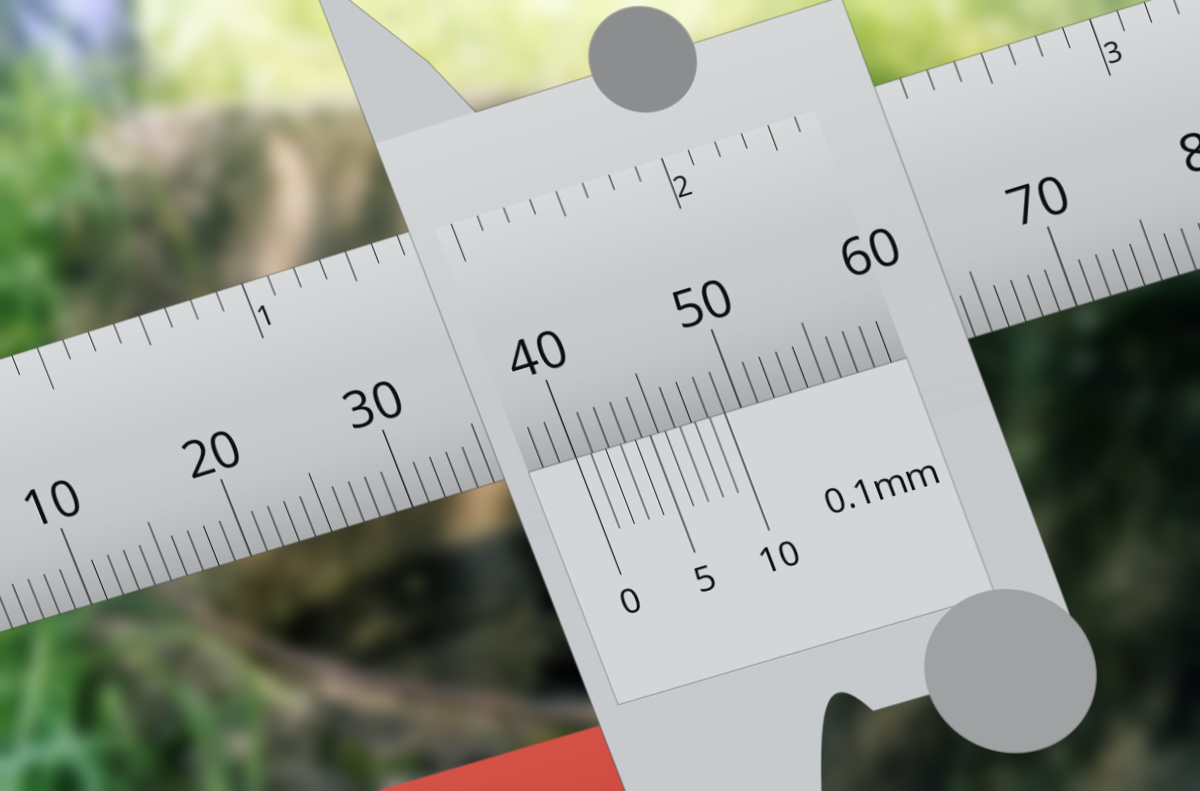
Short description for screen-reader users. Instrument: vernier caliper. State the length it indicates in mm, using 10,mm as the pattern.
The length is 40.0,mm
